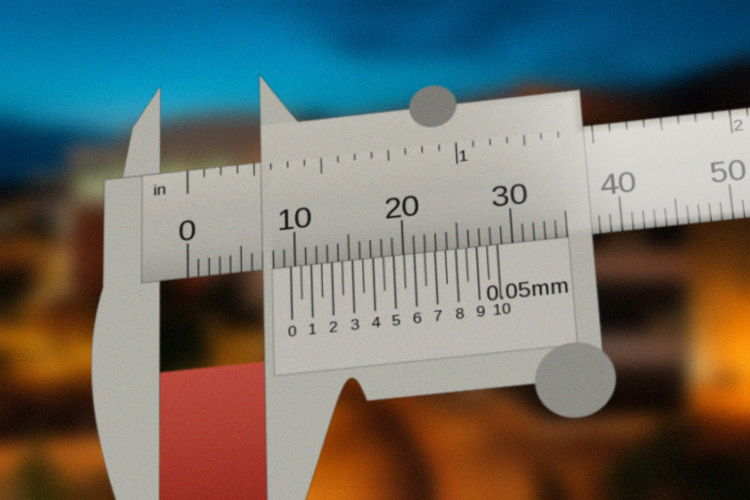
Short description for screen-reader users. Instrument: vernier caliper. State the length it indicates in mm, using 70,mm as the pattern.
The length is 9.6,mm
